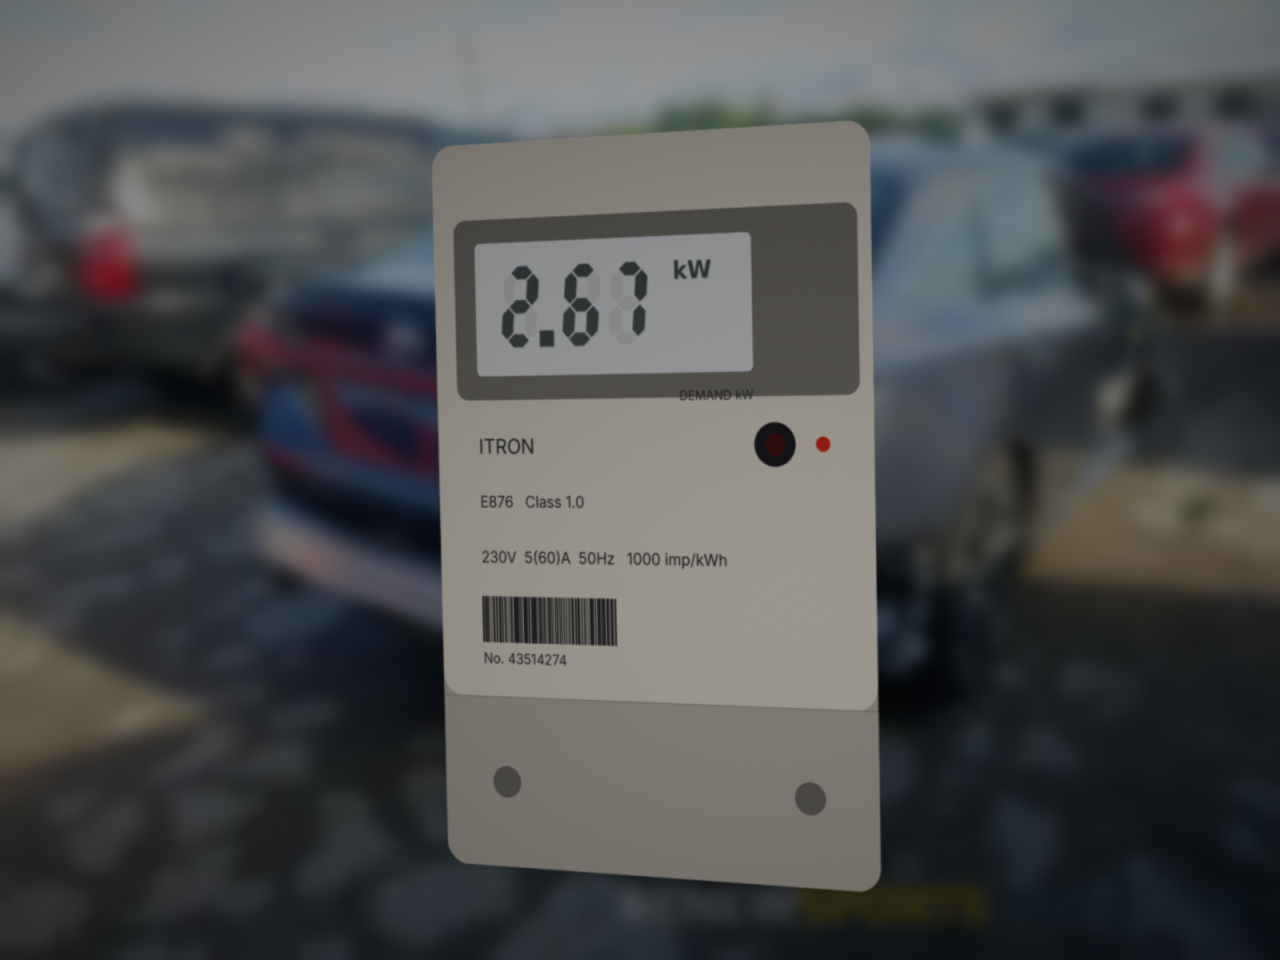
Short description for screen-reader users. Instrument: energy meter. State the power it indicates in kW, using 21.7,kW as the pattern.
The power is 2.67,kW
